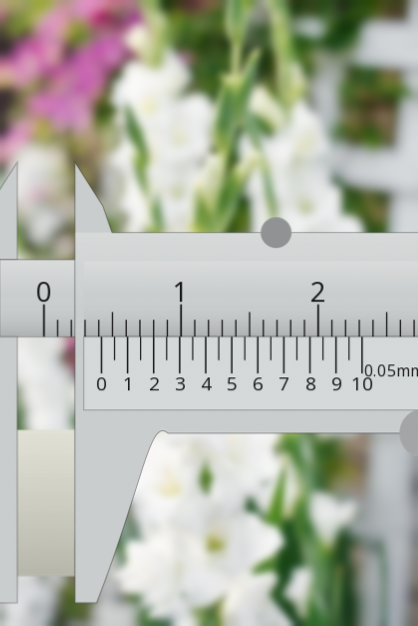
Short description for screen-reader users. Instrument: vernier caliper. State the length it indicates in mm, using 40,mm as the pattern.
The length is 4.2,mm
